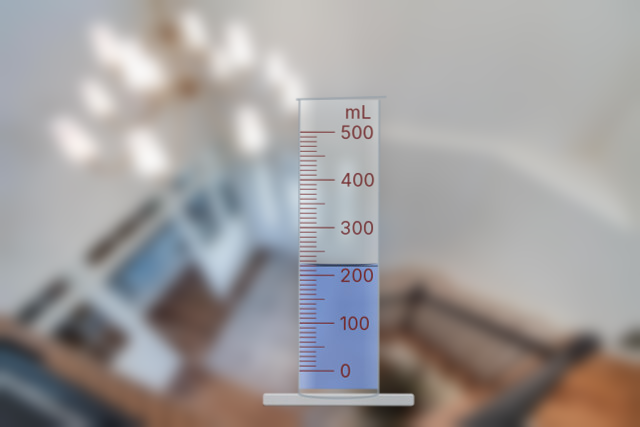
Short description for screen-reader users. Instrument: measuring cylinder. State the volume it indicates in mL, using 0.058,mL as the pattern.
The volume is 220,mL
